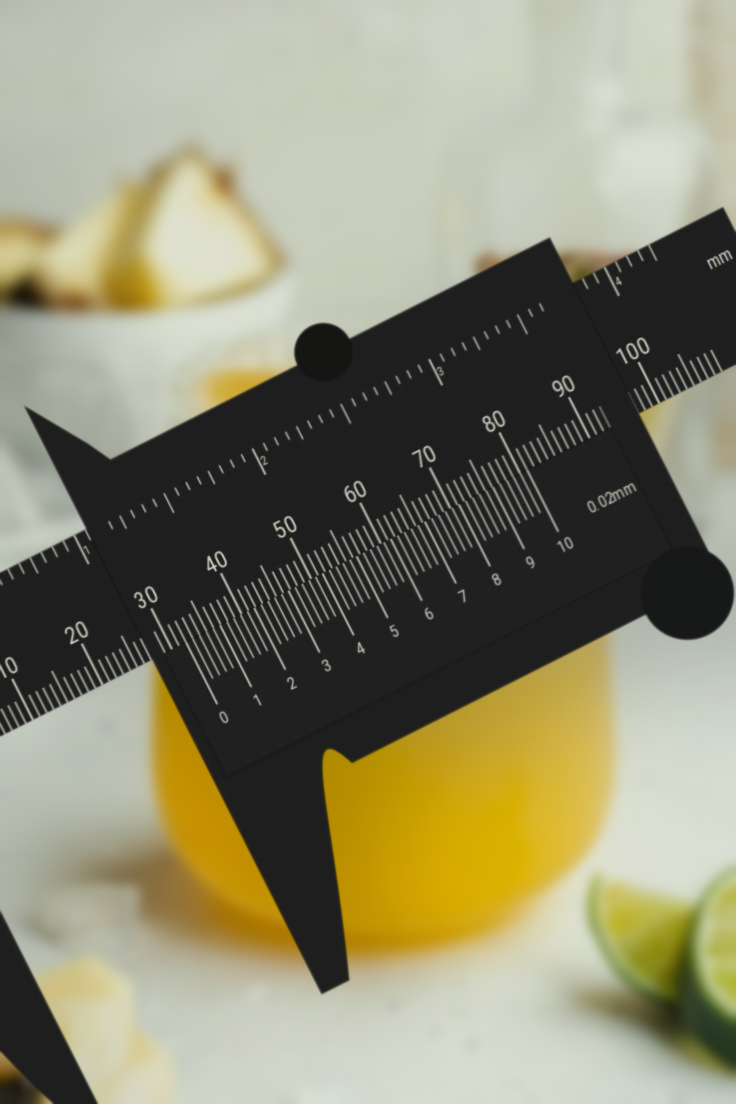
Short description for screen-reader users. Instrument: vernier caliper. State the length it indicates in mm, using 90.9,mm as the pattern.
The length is 32.0,mm
